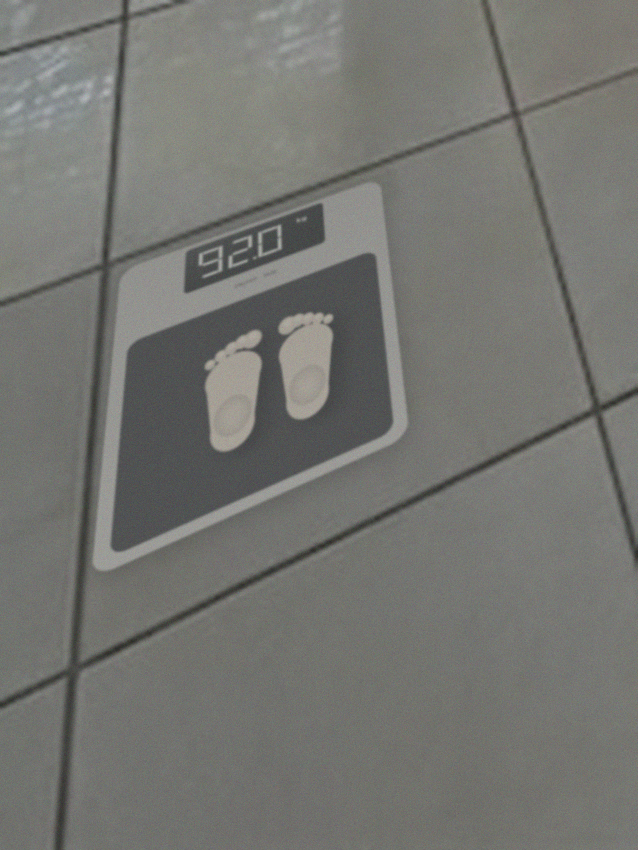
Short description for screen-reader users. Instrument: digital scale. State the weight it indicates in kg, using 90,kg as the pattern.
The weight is 92.0,kg
